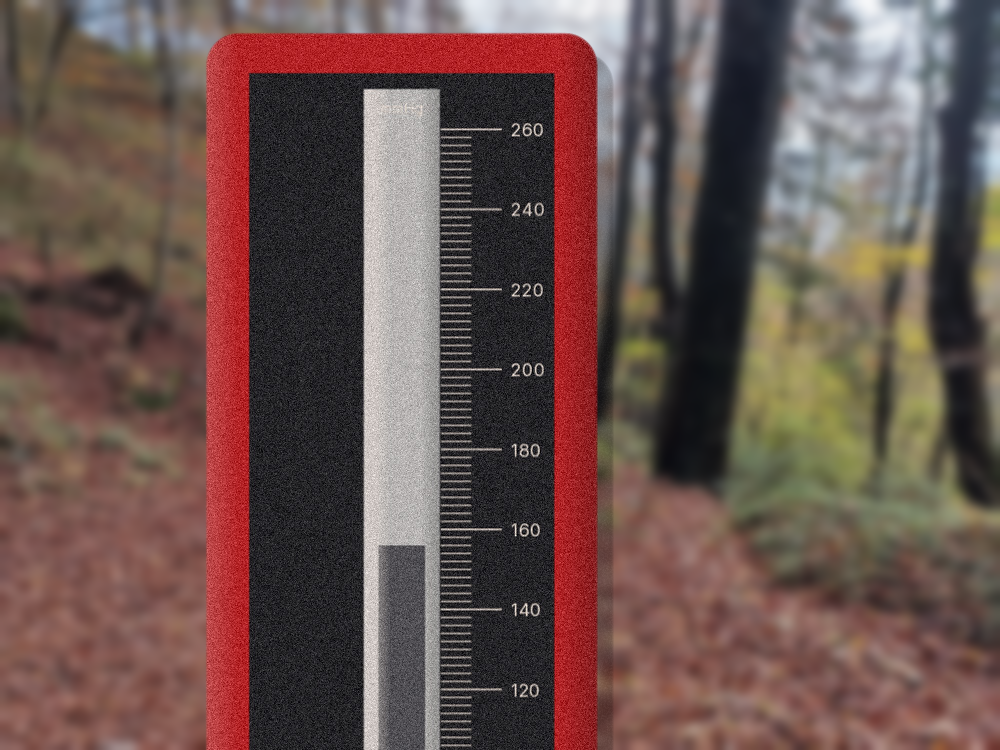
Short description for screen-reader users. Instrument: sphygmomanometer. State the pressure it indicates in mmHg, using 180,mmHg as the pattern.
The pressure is 156,mmHg
